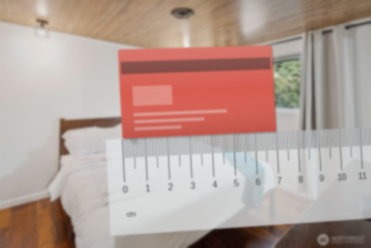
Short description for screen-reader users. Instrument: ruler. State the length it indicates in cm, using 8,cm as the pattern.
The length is 7,cm
